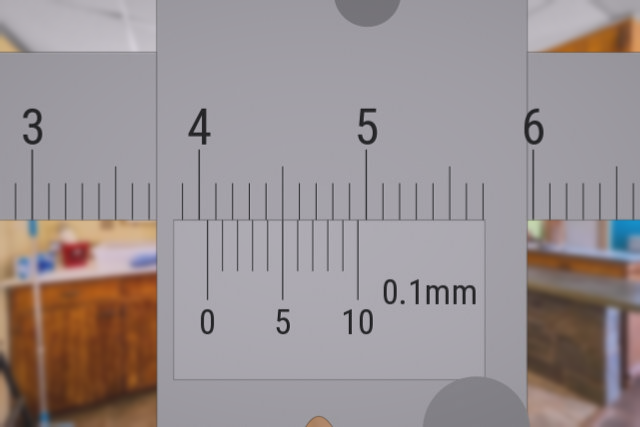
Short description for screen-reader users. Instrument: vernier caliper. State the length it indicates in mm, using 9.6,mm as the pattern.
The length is 40.5,mm
